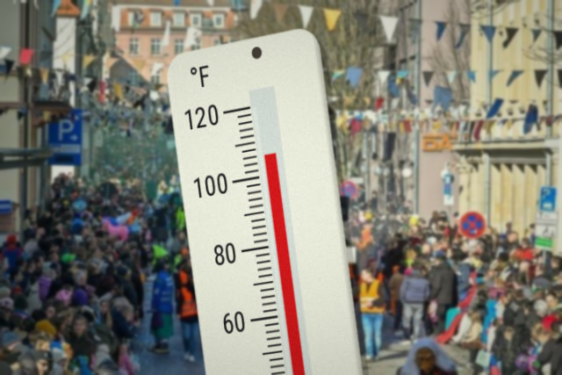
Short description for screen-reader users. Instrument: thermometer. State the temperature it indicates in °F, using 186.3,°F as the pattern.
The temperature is 106,°F
